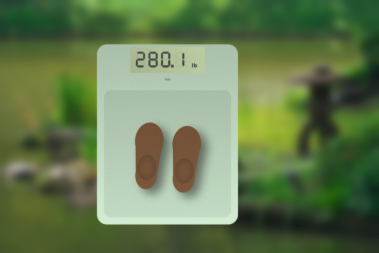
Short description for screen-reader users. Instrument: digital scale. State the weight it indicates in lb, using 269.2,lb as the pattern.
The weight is 280.1,lb
